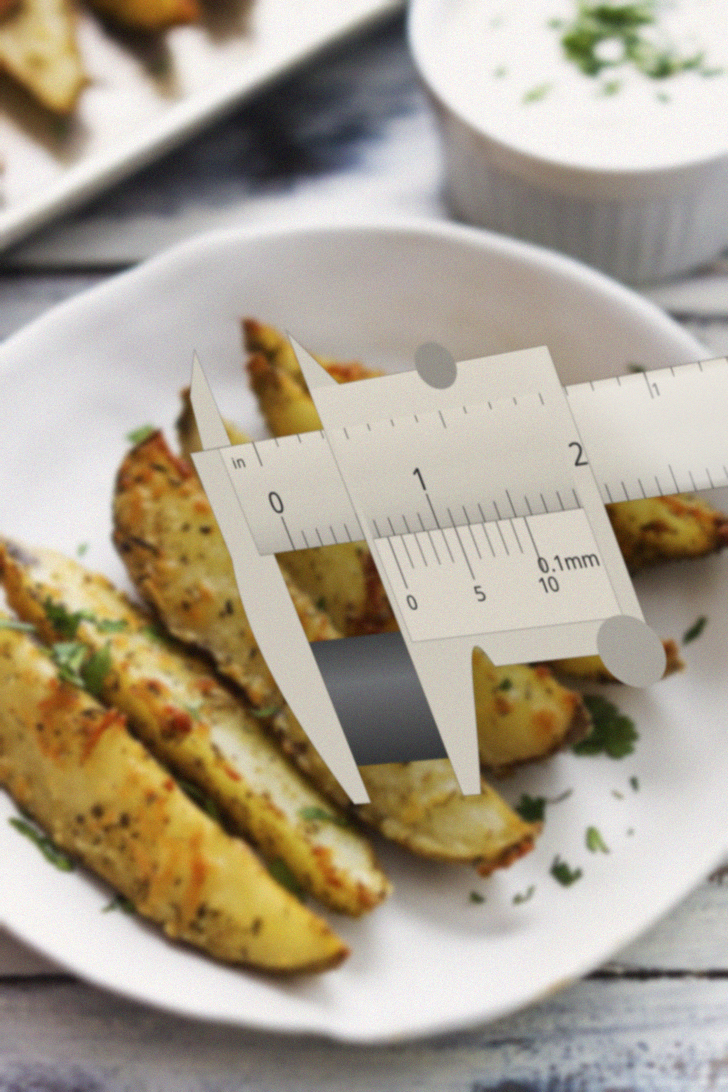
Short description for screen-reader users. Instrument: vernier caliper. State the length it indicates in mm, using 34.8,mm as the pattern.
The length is 6.5,mm
